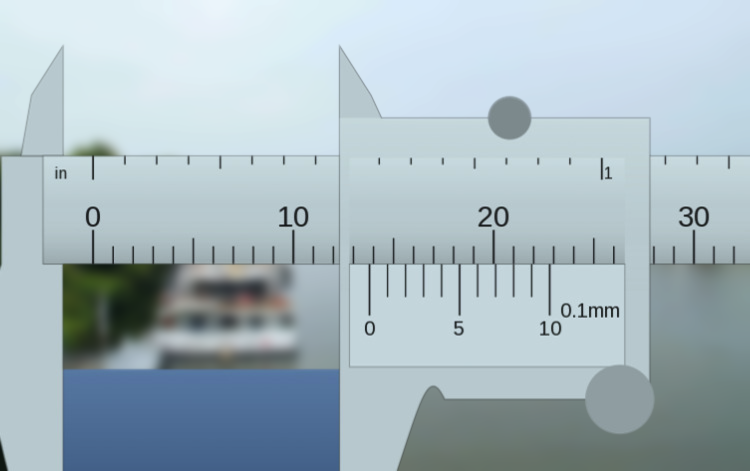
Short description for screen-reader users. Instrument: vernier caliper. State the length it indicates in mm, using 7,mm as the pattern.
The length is 13.8,mm
